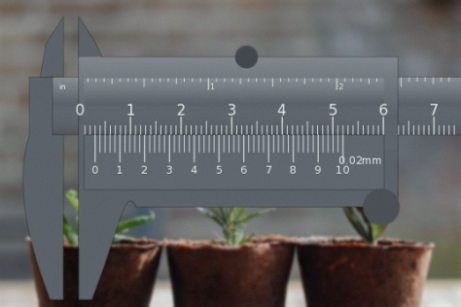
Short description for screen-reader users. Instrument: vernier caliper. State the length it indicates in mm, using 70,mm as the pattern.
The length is 3.0,mm
